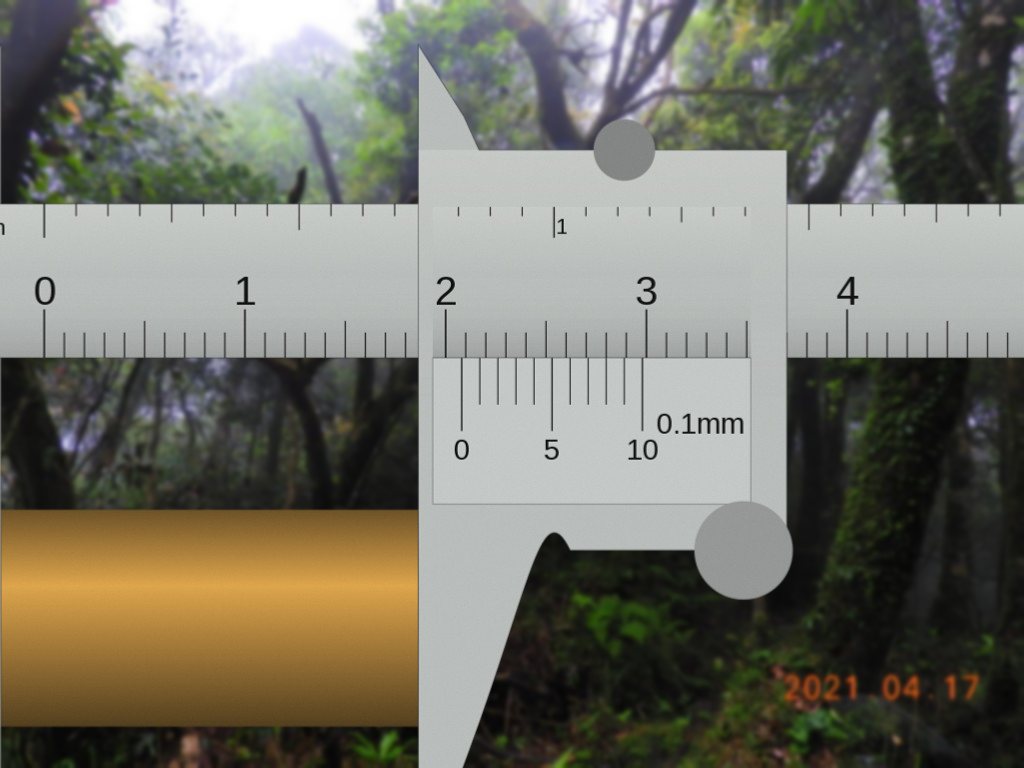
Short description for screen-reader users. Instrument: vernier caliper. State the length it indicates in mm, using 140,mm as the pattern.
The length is 20.8,mm
